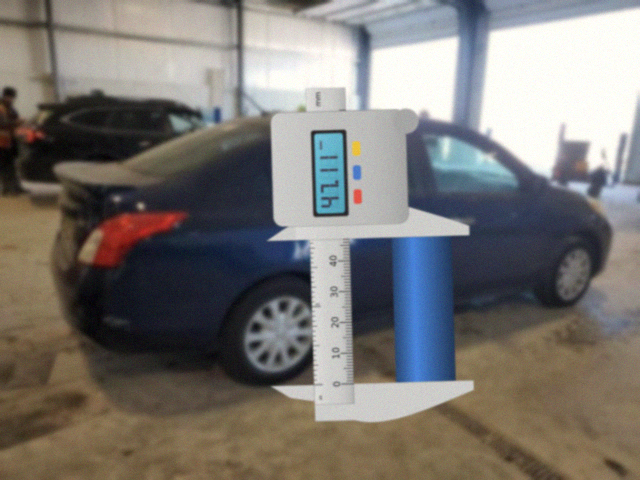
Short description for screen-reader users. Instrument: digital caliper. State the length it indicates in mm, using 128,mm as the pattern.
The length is 47.11,mm
